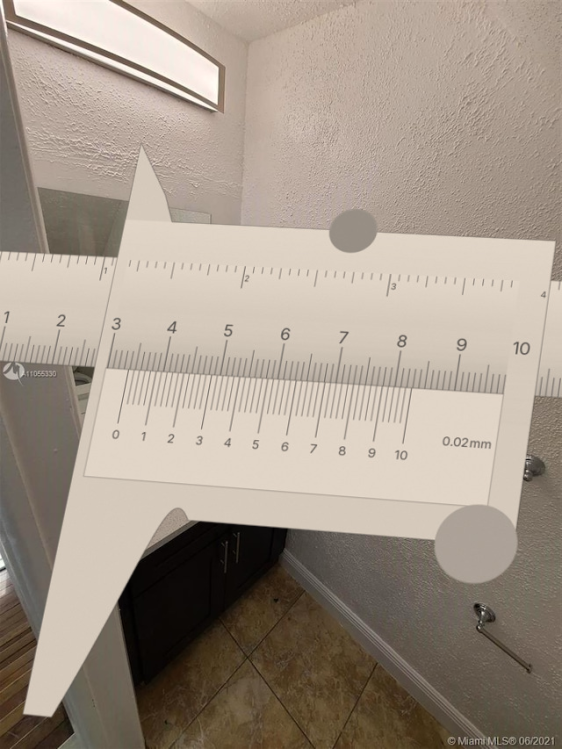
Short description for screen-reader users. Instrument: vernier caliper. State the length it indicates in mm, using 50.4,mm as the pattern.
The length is 33.8,mm
